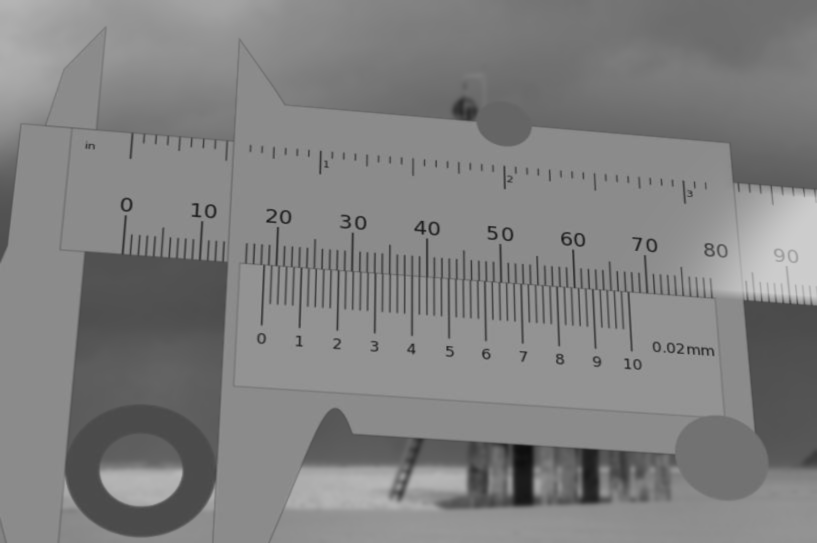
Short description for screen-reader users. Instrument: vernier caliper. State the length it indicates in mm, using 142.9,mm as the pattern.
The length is 18.4,mm
